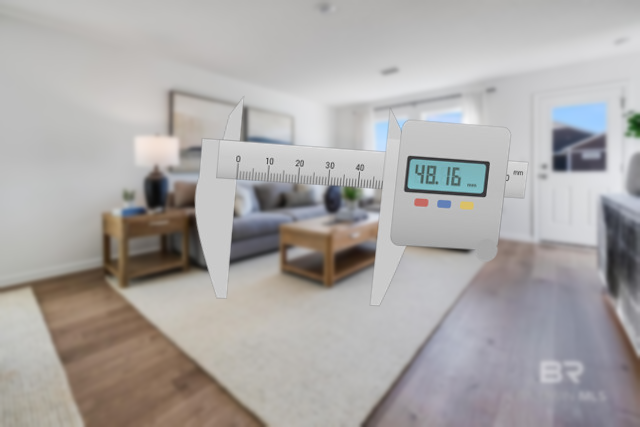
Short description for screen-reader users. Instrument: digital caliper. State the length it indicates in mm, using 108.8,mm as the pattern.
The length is 48.16,mm
